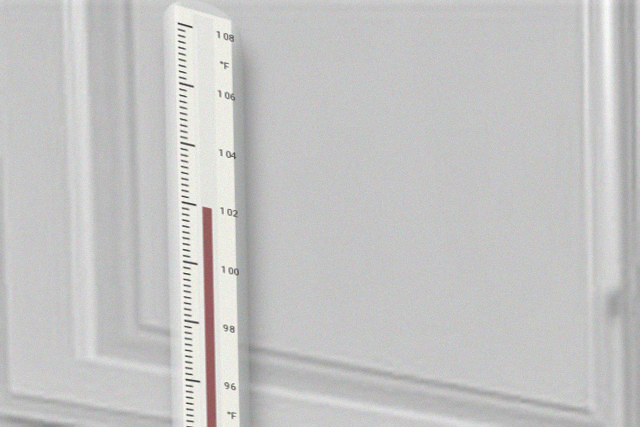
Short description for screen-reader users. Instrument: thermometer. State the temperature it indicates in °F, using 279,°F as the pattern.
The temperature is 102,°F
